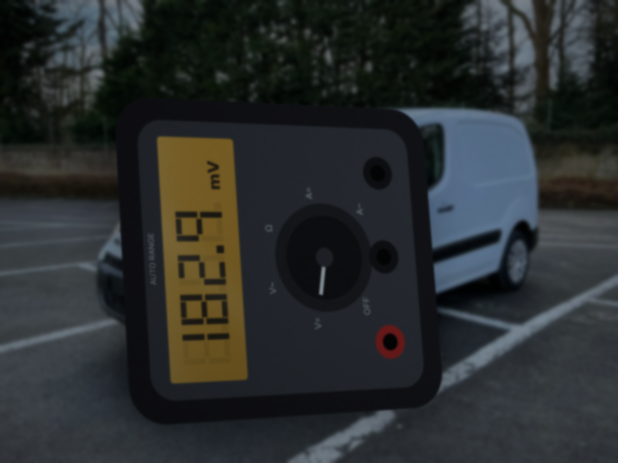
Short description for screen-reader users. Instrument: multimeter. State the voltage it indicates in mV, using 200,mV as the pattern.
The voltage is 182.9,mV
